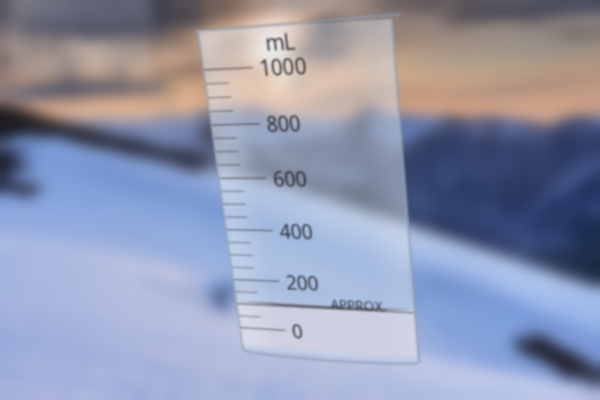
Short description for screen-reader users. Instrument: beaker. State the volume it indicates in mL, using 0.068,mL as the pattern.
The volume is 100,mL
